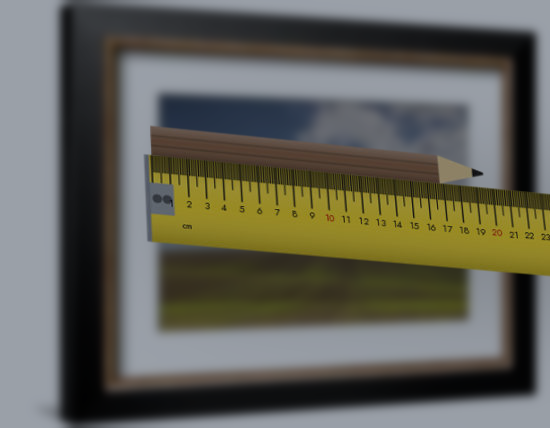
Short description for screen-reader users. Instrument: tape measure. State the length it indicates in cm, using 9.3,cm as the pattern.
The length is 19.5,cm
